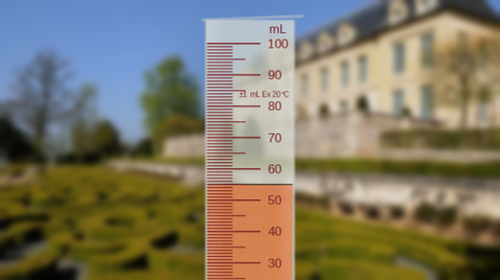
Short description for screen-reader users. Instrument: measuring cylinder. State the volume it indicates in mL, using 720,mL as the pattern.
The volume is 55,mL
